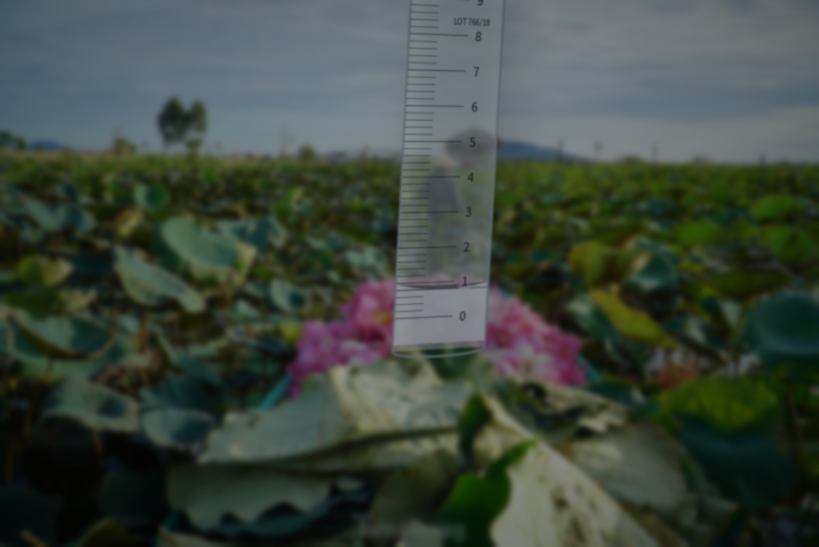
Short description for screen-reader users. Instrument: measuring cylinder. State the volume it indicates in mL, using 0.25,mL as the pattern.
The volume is 0.8,mL
